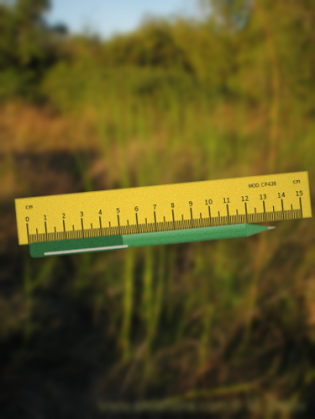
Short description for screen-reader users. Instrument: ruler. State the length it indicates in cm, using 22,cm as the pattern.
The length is 13.5,cm
